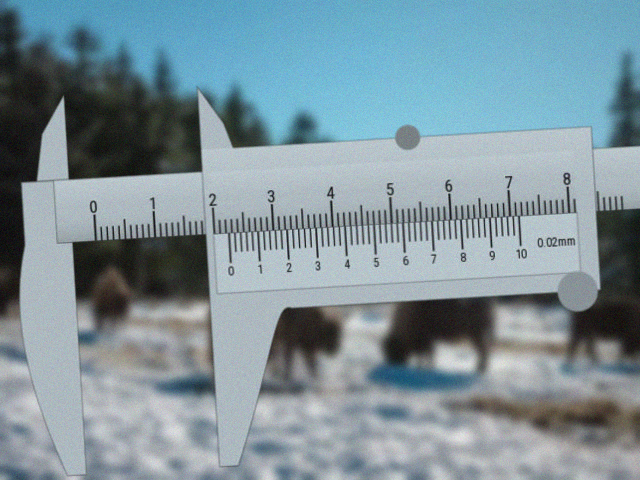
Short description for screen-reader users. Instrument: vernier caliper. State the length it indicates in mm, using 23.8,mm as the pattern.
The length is 22.5,mm
